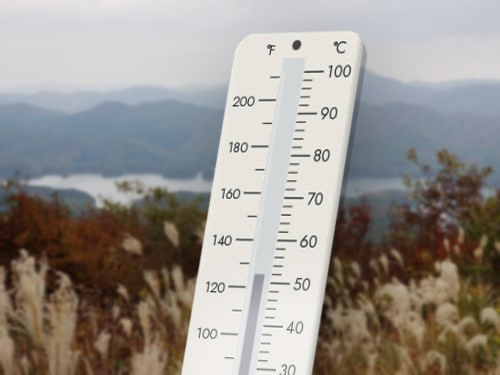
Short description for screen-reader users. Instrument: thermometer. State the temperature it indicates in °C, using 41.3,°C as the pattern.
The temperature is 52,°C
